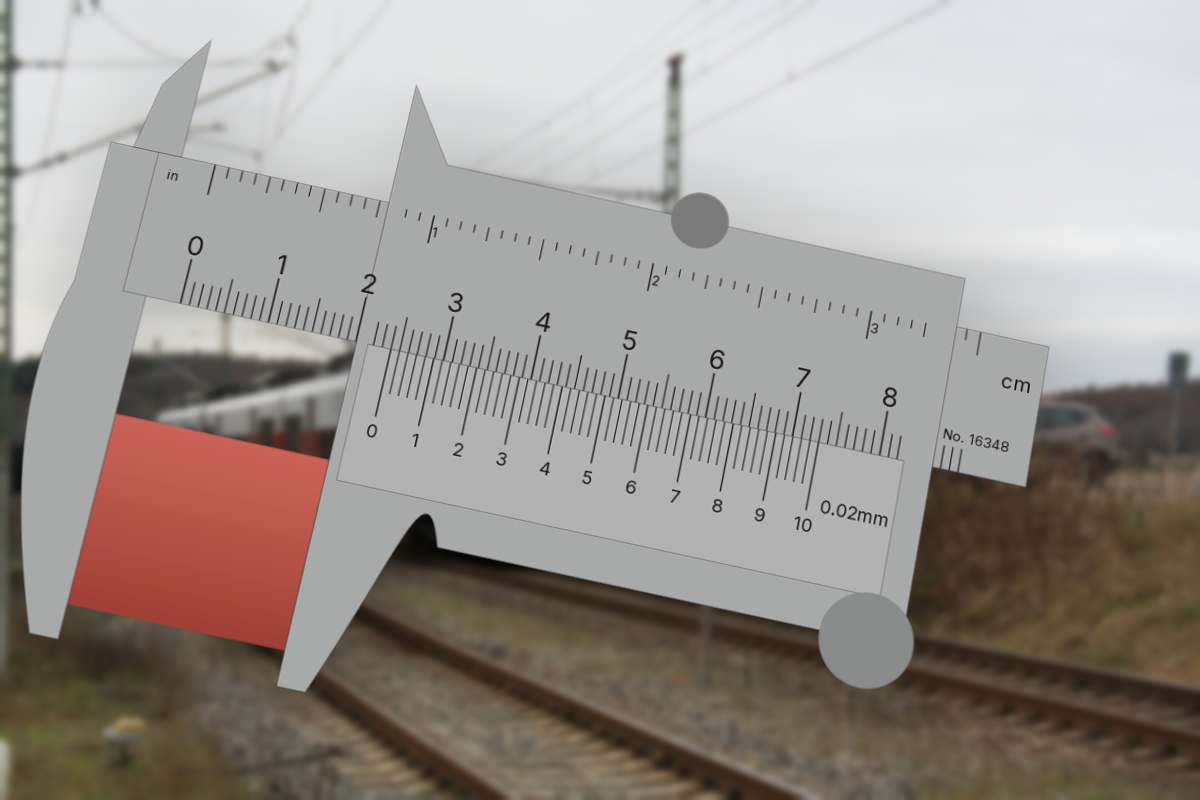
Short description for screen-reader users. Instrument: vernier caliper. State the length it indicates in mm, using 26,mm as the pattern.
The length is 24.0,mm
